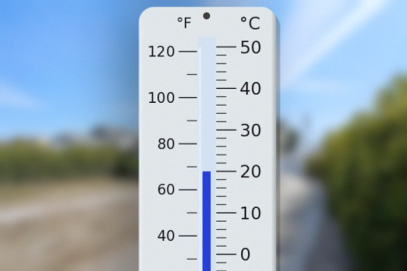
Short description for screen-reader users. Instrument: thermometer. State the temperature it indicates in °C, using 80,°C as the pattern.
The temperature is 20,°C
